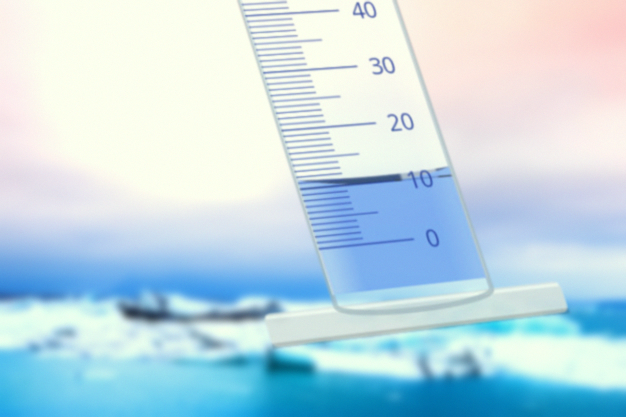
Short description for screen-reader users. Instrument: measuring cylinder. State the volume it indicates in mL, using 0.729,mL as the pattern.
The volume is 10,mL
